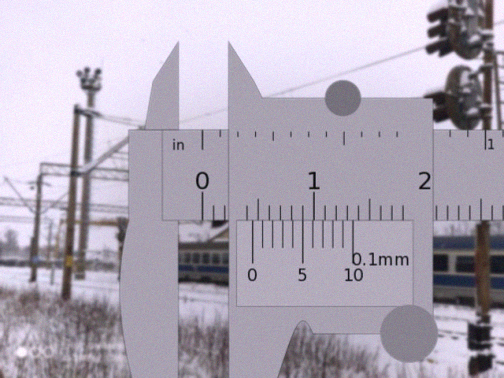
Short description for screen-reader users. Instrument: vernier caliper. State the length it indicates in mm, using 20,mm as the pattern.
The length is 4.5,mm
